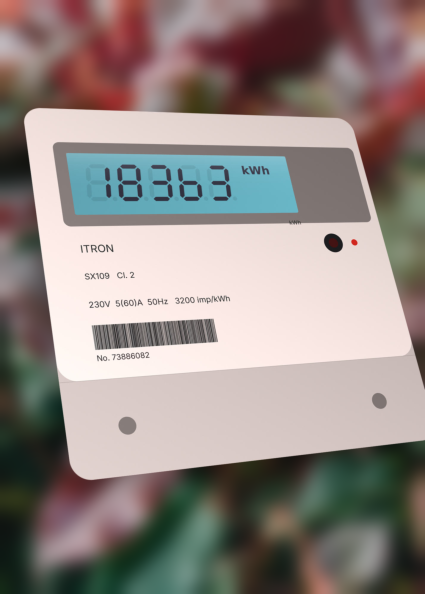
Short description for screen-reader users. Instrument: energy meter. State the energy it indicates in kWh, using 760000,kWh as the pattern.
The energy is 18363,kWh
